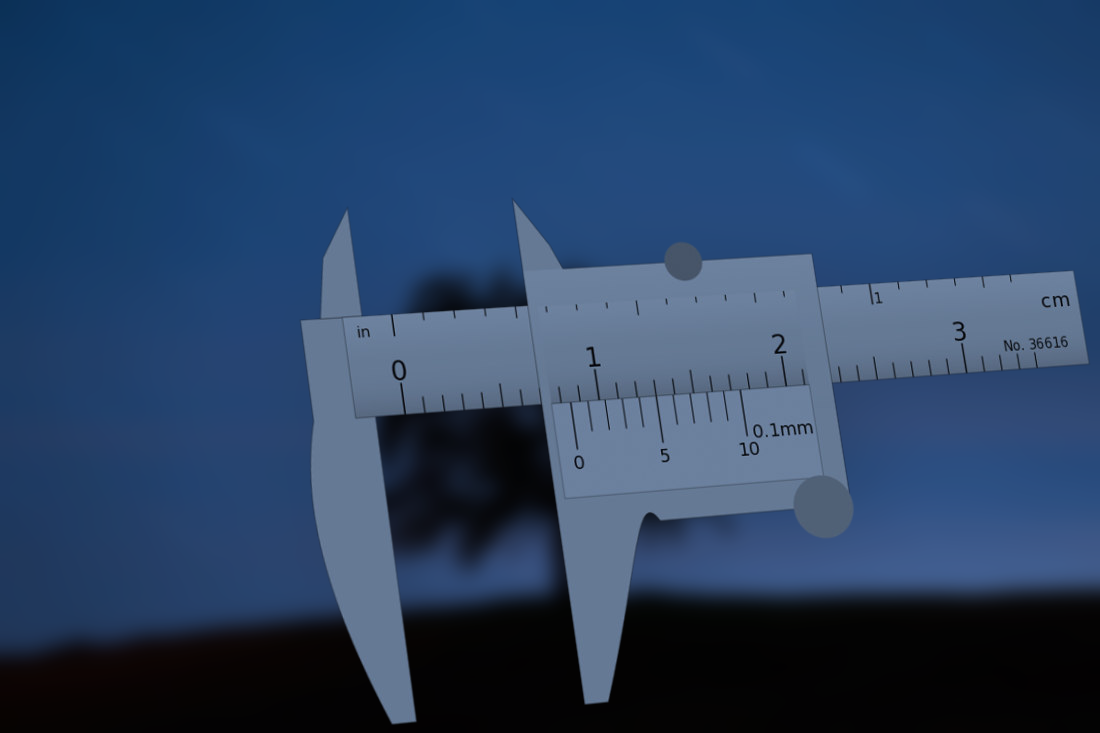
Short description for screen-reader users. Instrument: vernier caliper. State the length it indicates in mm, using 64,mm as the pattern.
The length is 8.5,mm
